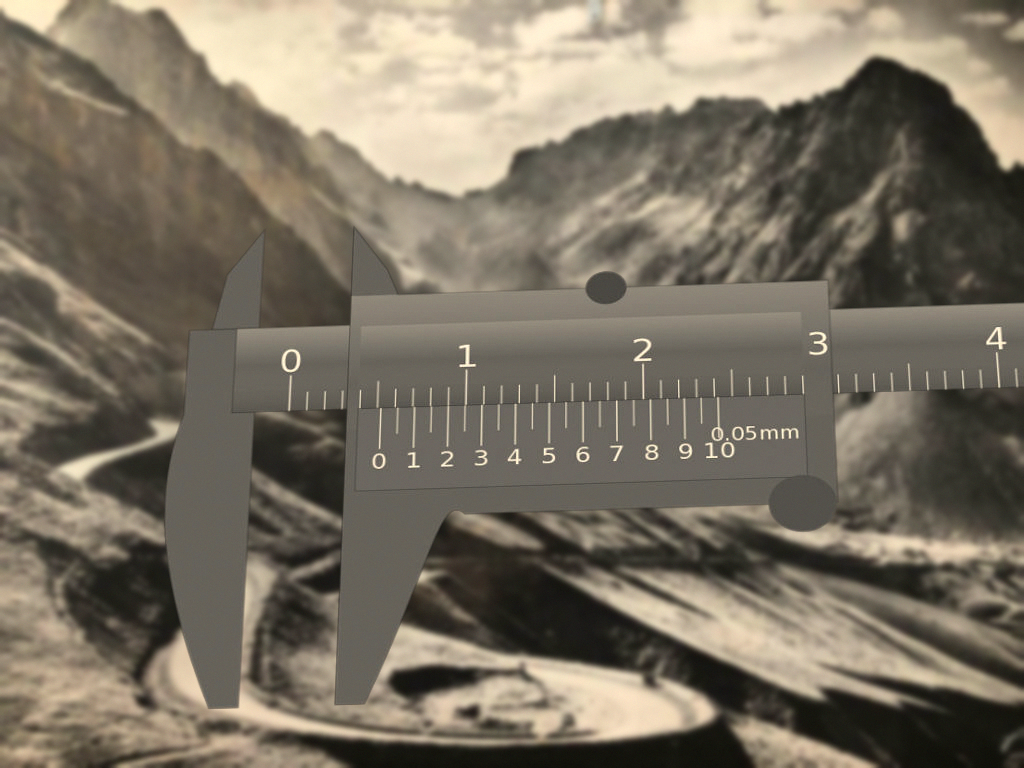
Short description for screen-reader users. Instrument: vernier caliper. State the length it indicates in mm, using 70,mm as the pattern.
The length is 5.2,mm
